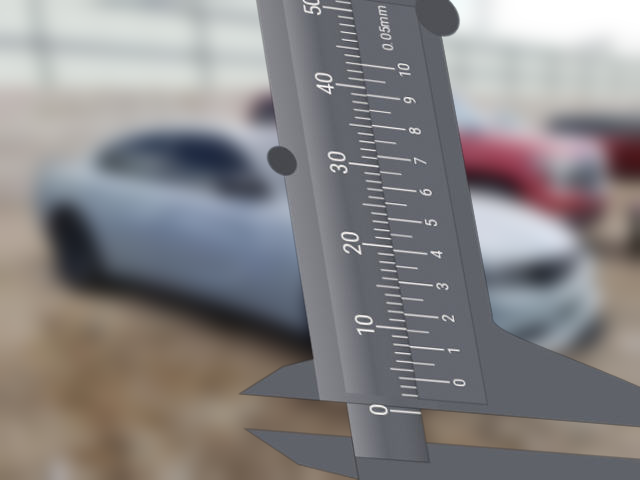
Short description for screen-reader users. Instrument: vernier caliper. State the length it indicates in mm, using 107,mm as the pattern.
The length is 4.0,mm
